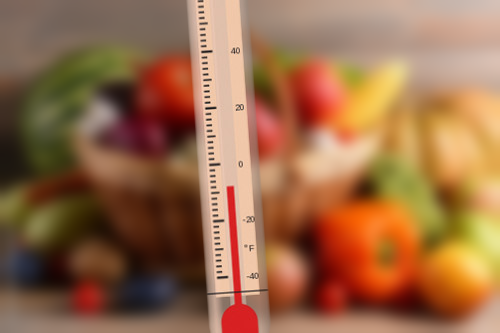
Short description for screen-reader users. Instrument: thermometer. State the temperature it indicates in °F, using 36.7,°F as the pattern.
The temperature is -8,°F
